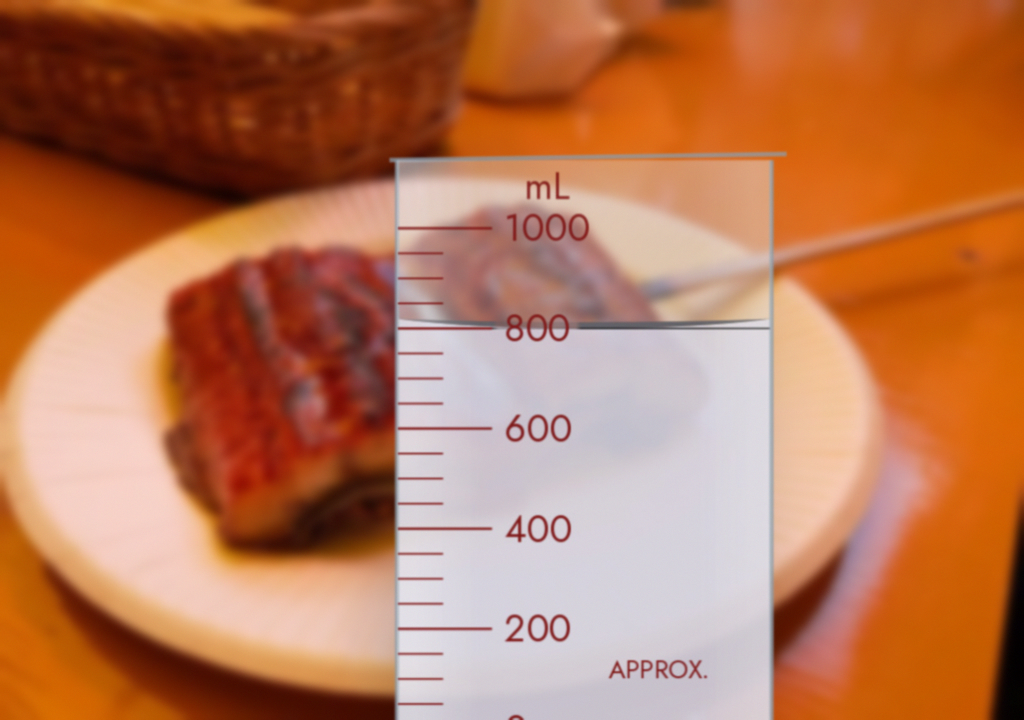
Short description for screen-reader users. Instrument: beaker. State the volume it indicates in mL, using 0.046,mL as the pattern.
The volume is 800,mL
